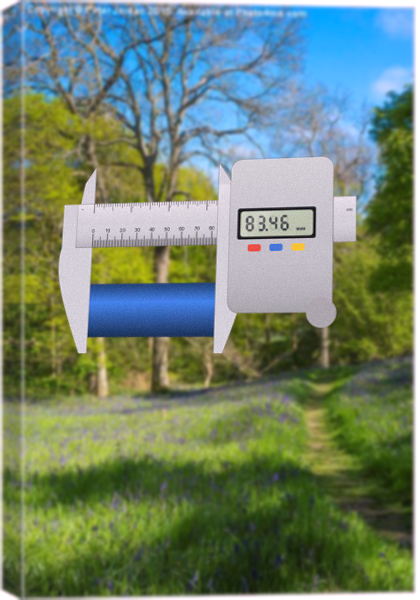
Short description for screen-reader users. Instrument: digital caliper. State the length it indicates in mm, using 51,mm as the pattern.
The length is 83.46,mm
